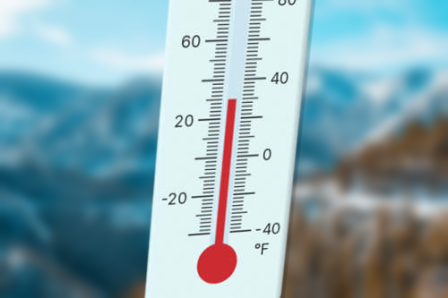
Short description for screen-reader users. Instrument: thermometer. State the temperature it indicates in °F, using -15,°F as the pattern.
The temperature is 30,°F
